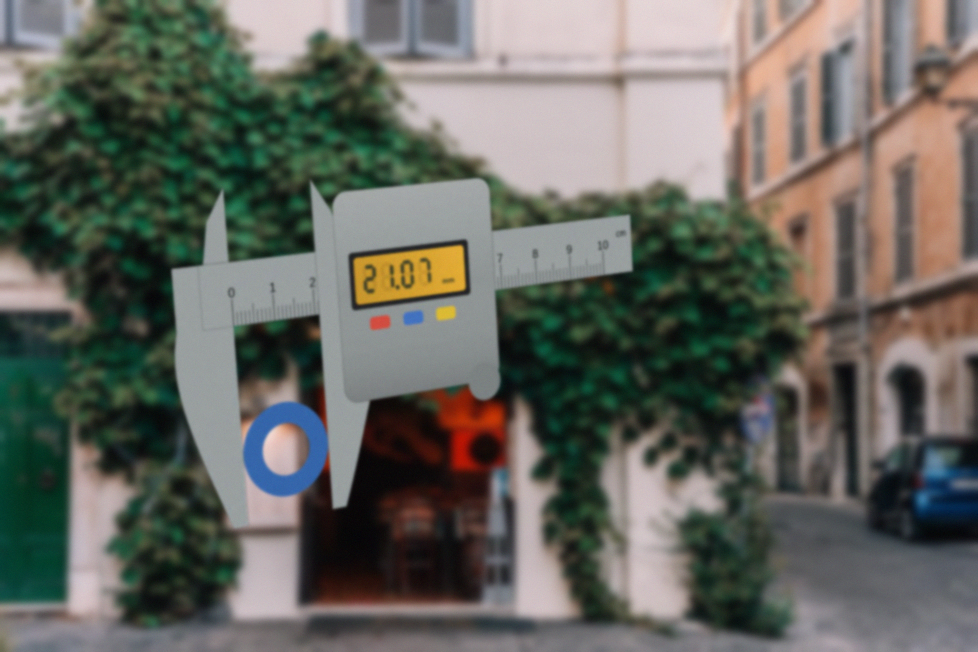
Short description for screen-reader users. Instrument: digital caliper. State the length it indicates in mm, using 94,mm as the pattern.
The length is 21.07,mm
